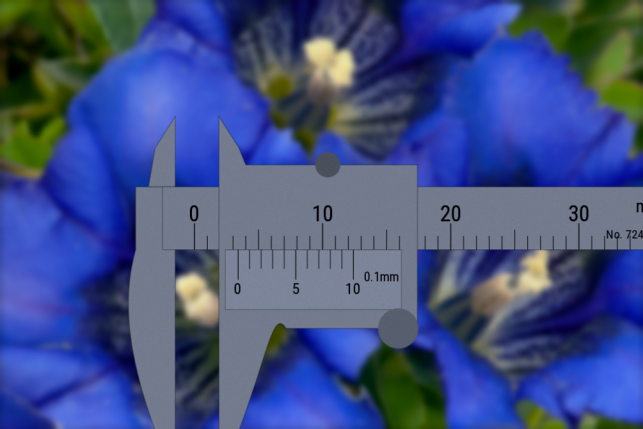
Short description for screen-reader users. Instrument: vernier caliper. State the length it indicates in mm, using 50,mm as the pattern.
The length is 3.4,mm
